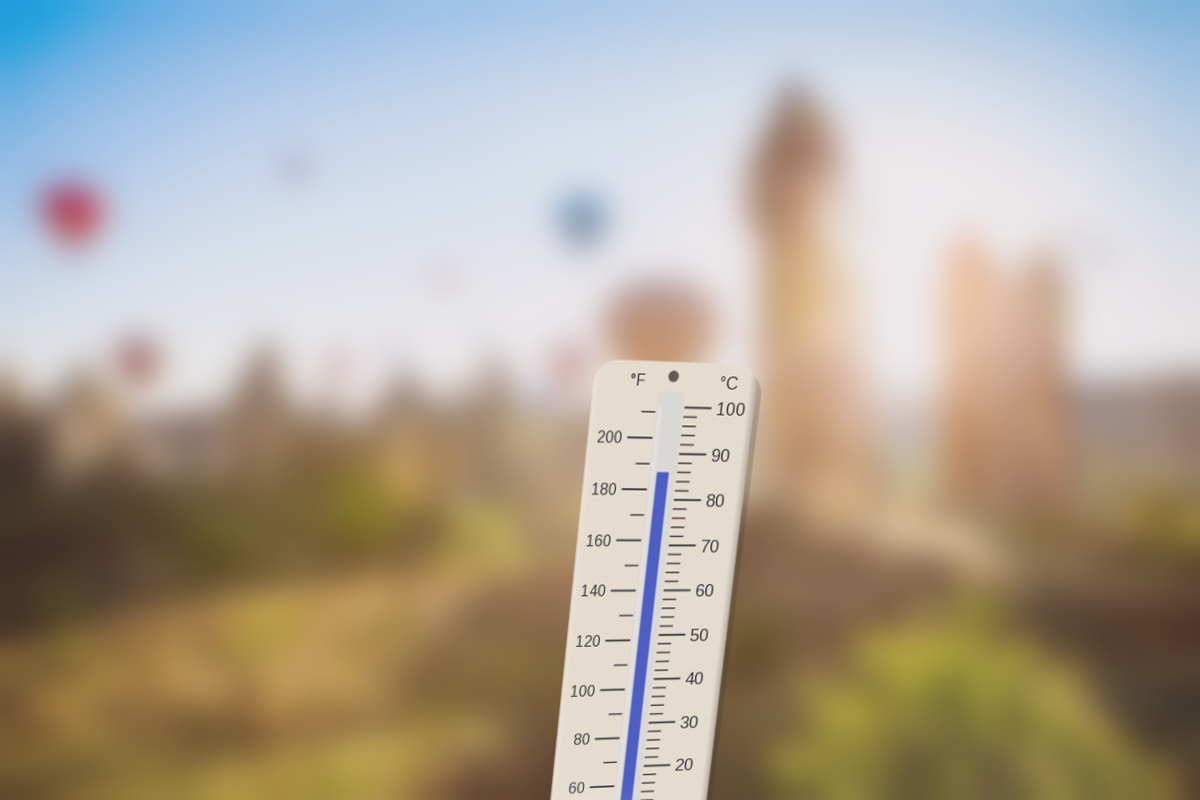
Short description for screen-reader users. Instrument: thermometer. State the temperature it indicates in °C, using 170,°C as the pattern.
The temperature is 86,°C
